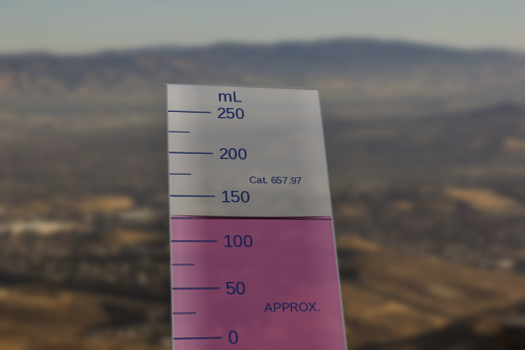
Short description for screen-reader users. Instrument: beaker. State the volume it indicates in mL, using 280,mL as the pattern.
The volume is 125,mL
